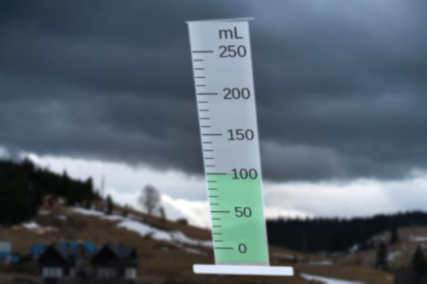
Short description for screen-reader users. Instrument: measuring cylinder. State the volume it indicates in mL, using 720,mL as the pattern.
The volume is 100,mL
